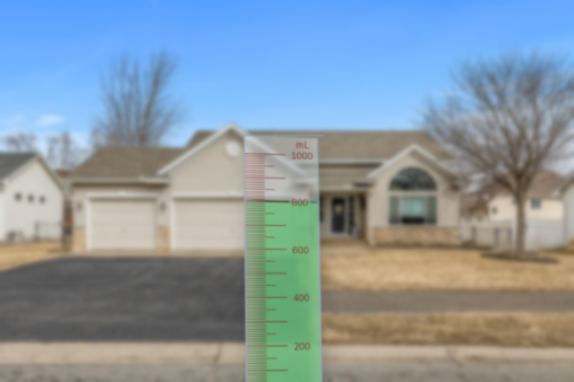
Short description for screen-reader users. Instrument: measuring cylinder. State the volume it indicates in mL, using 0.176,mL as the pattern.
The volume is 800,mL
